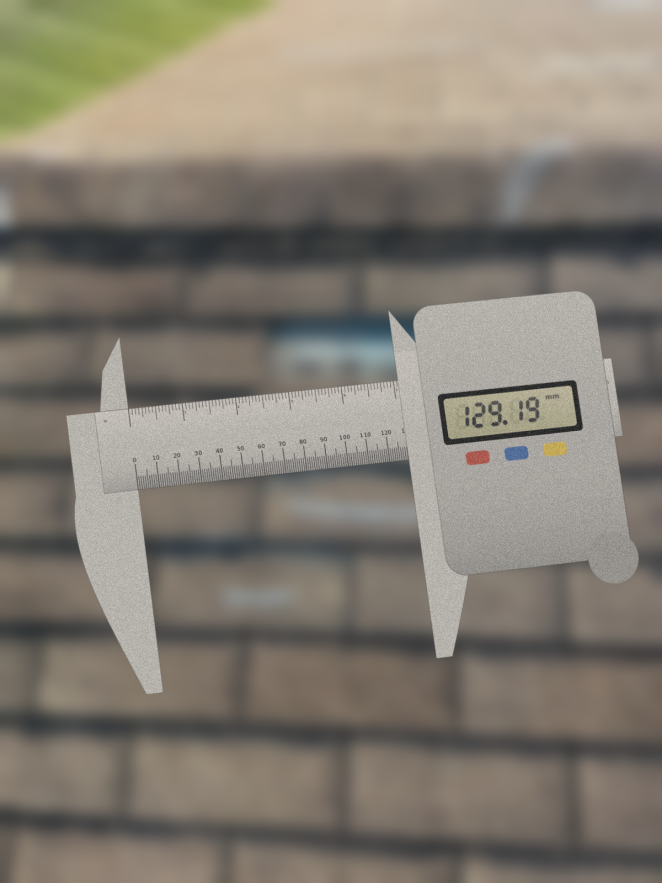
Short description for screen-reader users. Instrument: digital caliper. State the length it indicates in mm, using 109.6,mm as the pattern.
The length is 129.19,mm
